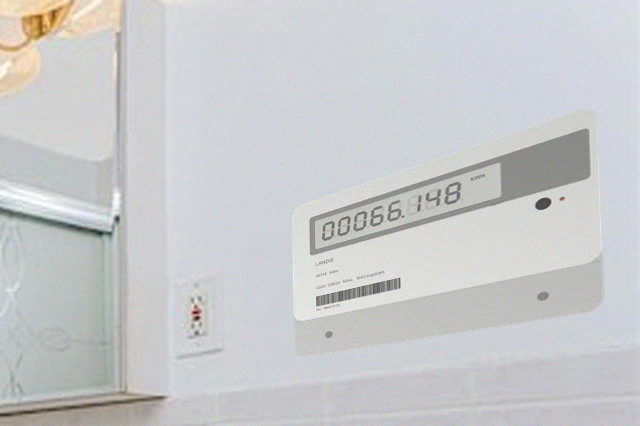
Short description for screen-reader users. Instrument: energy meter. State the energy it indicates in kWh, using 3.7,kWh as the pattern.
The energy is 66.148,kWh
